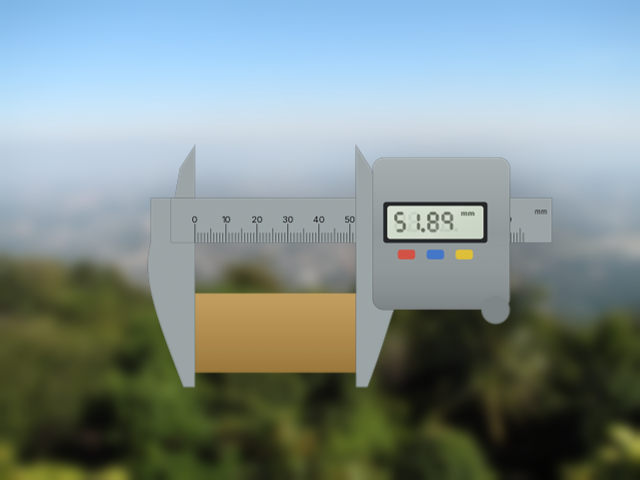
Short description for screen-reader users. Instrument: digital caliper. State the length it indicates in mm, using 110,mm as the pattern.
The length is 51.89,mm
